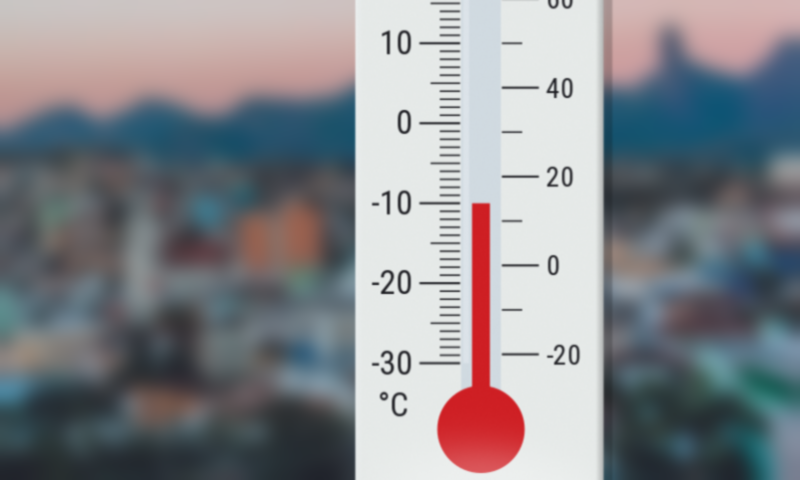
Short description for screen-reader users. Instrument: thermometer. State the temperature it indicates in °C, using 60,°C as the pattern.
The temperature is -10,°C
